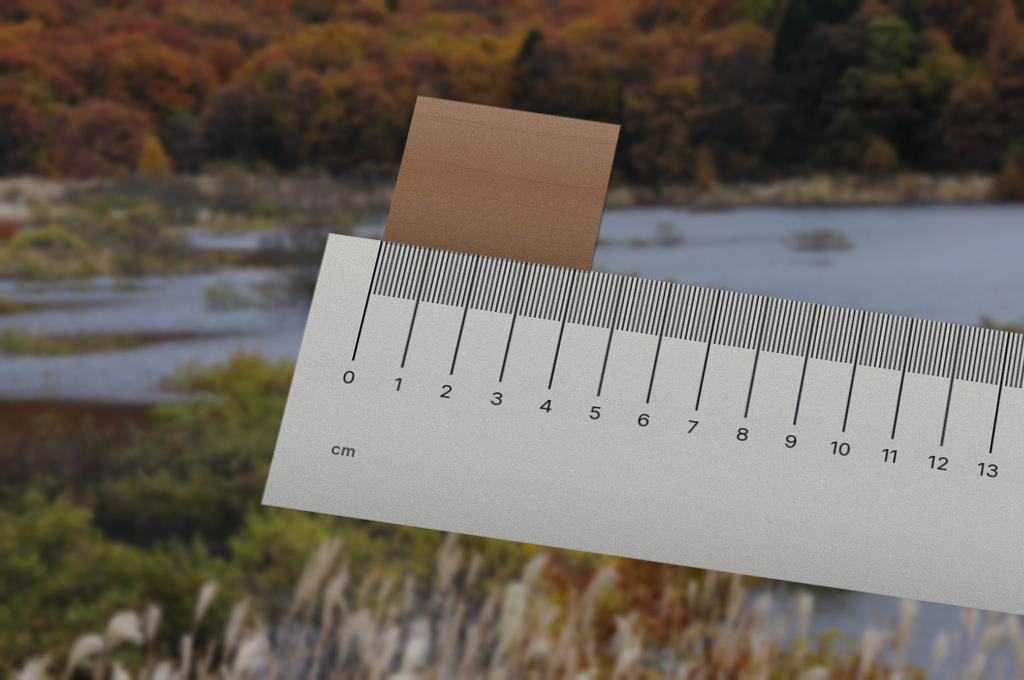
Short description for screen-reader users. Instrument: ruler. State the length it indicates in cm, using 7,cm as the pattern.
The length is 4.3,cm
